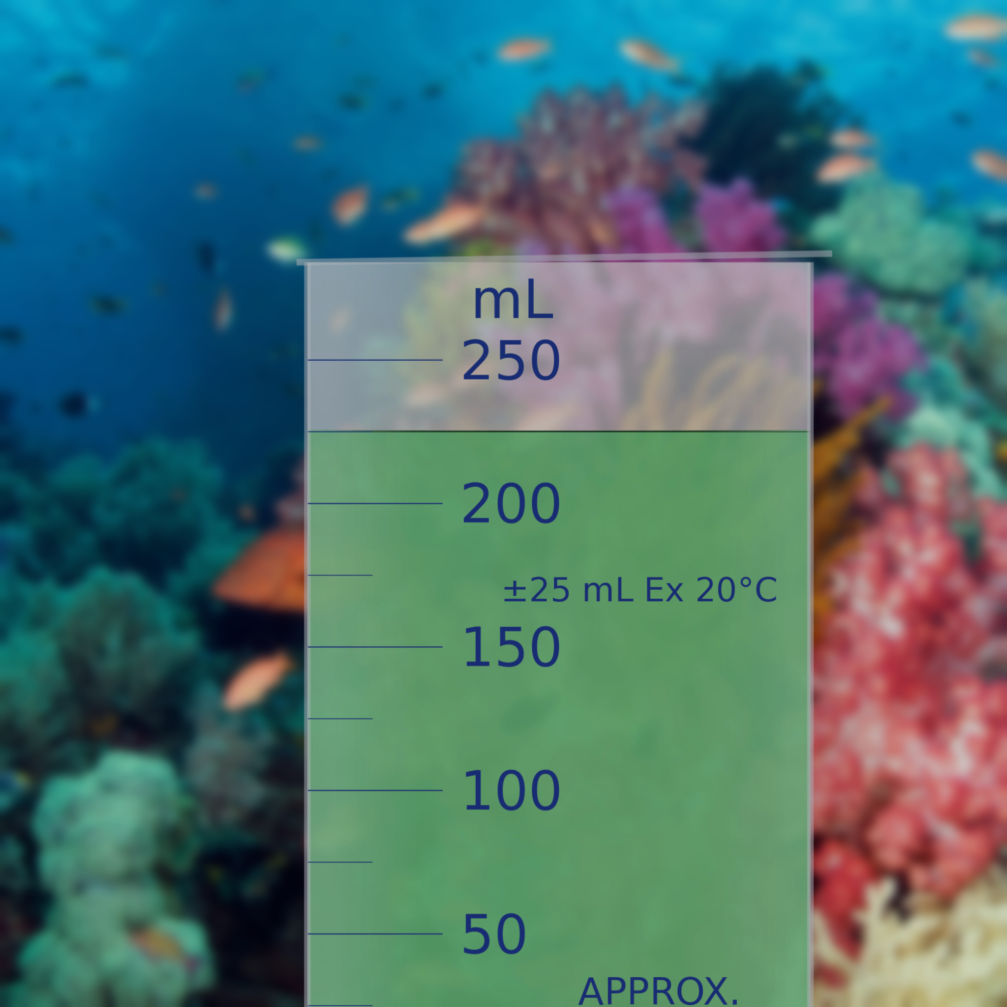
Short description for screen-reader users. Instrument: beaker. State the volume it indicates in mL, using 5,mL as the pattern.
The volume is 225,mL
